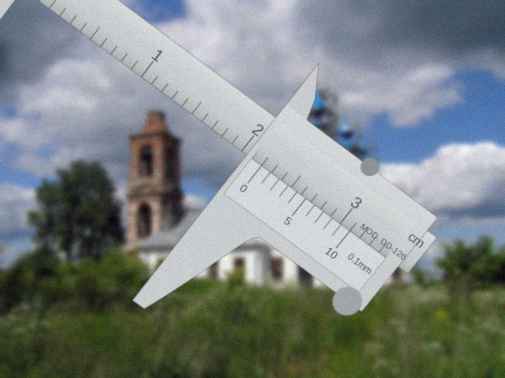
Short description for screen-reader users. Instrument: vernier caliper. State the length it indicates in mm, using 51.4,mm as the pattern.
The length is 22.0,mm
